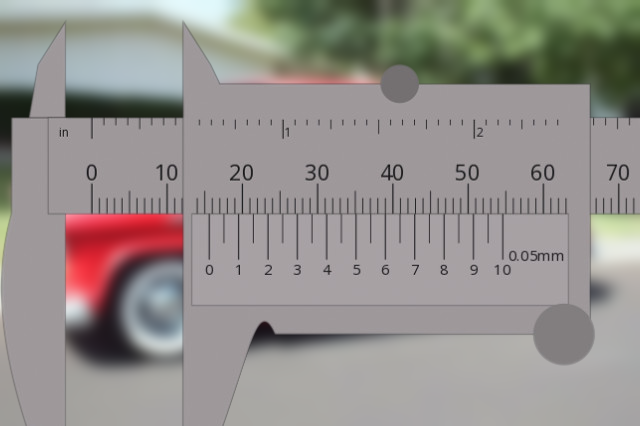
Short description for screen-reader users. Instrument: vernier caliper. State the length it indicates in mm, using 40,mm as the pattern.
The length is 15.6,mm
